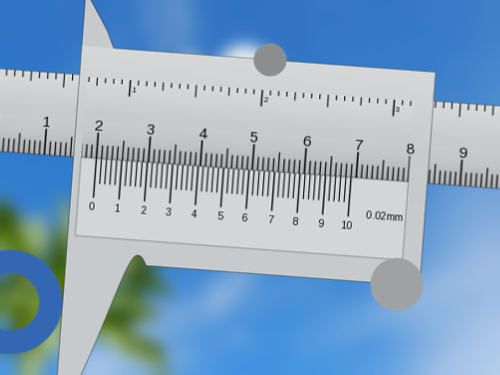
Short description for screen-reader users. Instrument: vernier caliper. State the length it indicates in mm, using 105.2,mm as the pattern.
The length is 20.0,mm
